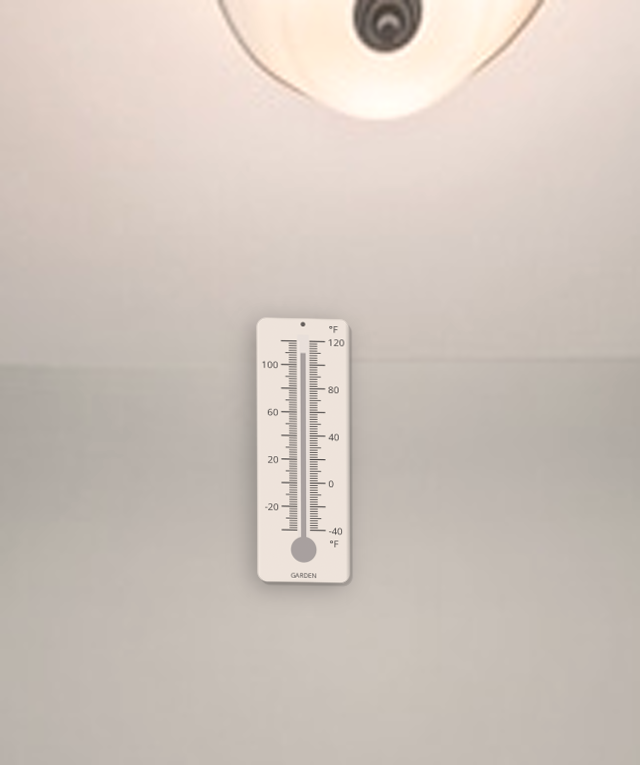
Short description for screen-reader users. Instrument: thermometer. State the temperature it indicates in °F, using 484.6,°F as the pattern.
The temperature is 110,°F
